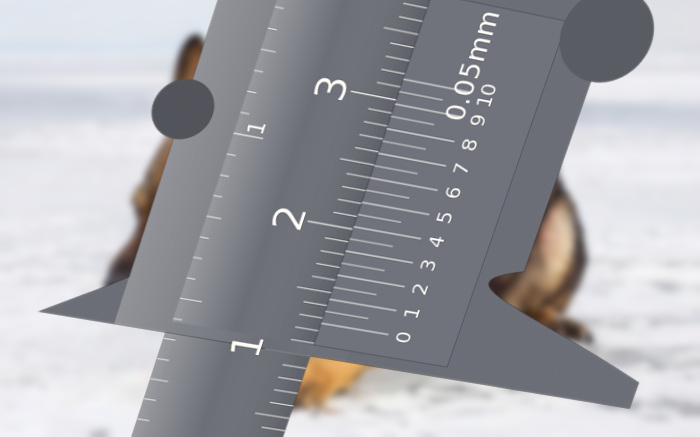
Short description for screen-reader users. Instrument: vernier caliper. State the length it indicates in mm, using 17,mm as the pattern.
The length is 12.6,mm
